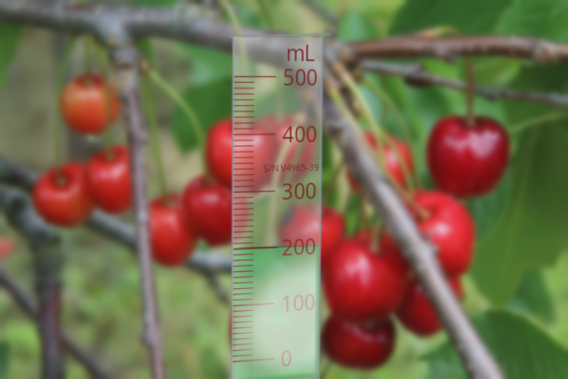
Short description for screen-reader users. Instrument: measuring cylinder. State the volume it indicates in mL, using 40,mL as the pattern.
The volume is 200,mL
